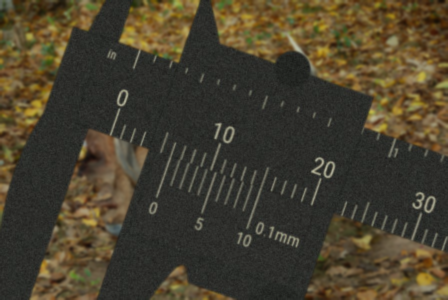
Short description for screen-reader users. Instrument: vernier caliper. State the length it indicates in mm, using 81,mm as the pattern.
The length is 6.0,mm
